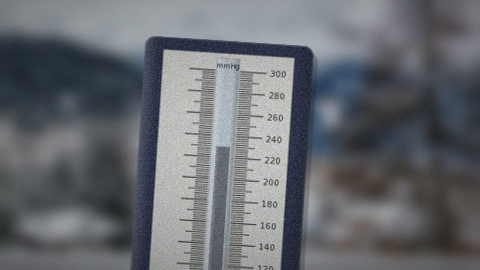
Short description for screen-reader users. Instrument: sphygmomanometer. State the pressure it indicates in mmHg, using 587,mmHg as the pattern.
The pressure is 230,mmHg
